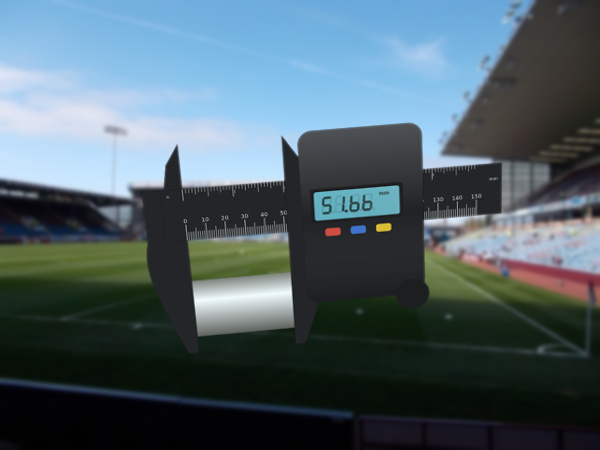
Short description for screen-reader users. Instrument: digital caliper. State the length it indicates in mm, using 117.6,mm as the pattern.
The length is 51.66,mm
